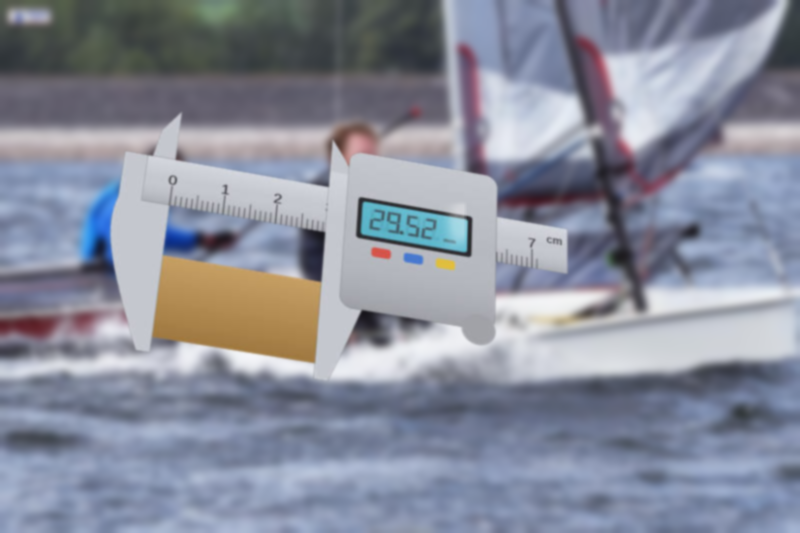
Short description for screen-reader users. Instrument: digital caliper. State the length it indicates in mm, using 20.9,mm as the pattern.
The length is 29.52,mm
